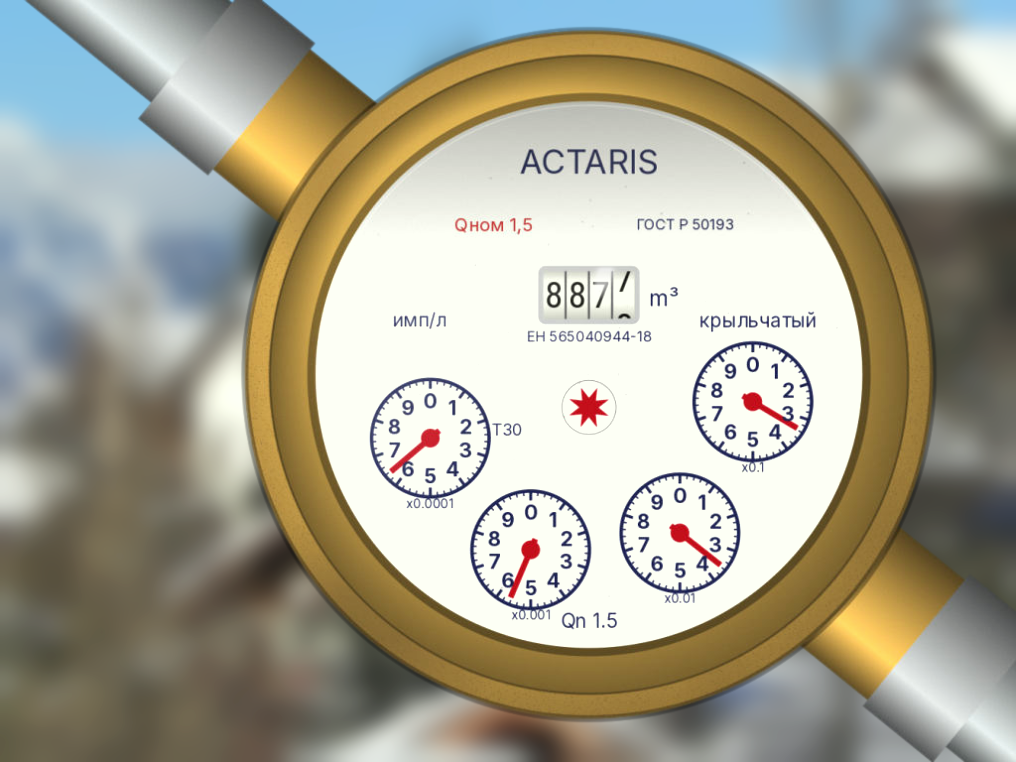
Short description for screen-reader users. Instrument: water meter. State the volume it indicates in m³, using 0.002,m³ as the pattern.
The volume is 8877.3356,m³
